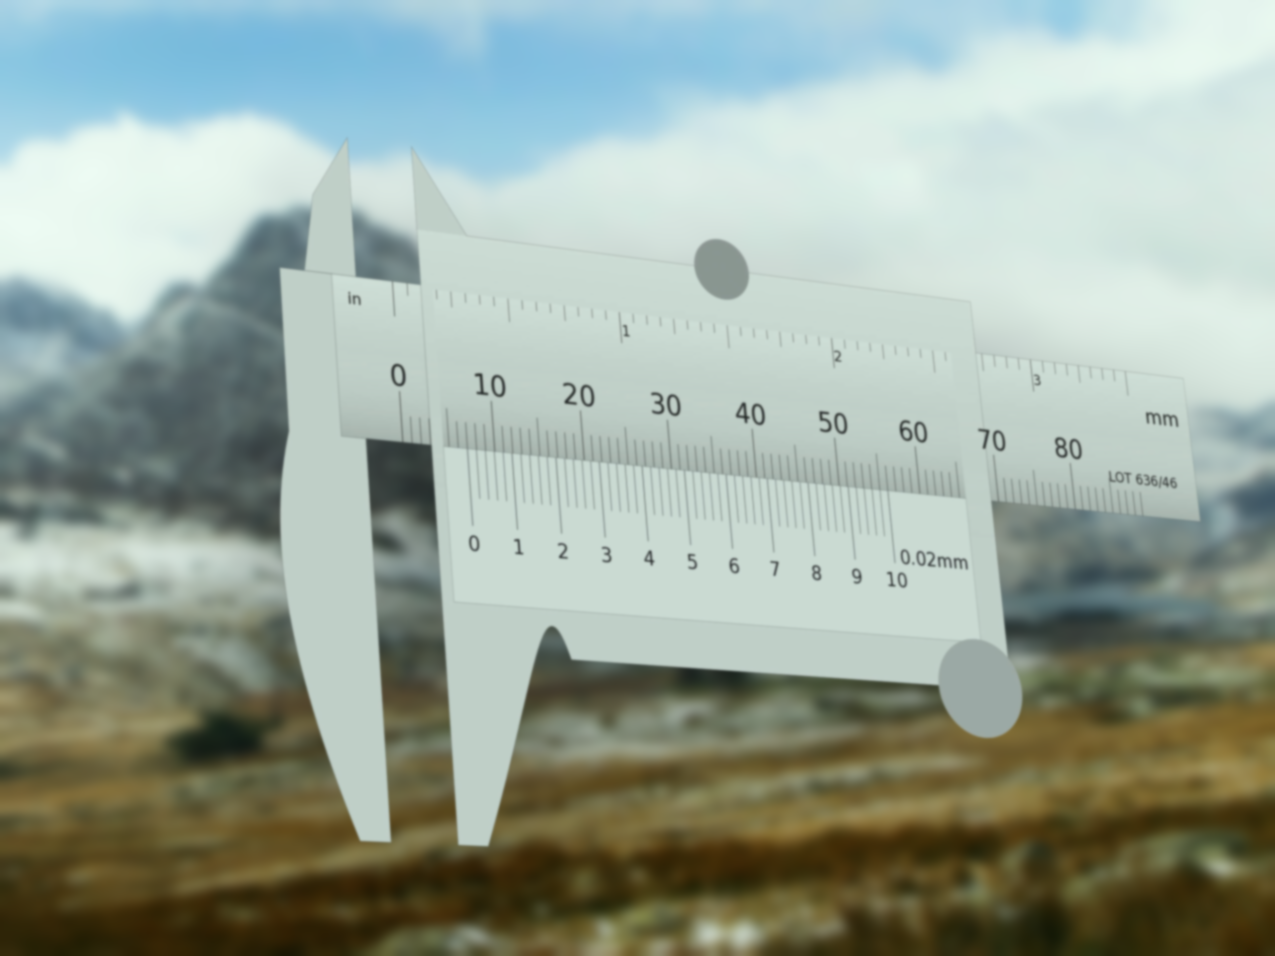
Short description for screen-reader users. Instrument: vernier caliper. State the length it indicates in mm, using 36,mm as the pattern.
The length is 7.0,mm
